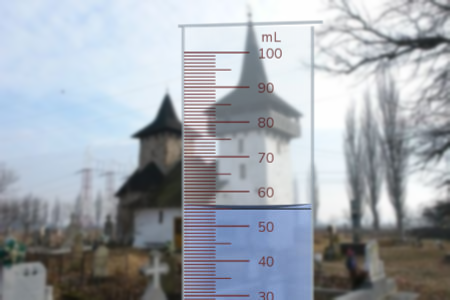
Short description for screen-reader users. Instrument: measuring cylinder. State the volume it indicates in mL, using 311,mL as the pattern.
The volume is 55,mL
